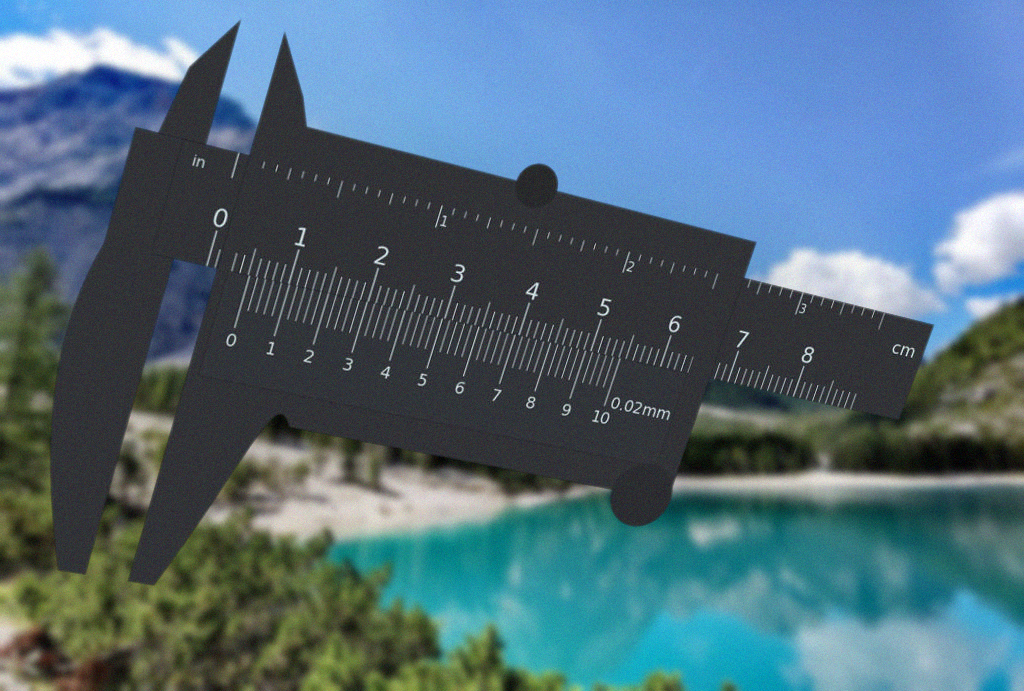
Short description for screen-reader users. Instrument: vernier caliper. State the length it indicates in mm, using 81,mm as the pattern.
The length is 5.2,mm
